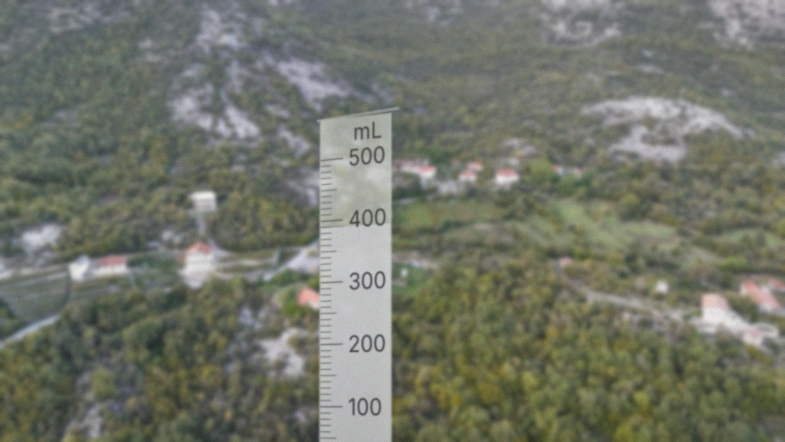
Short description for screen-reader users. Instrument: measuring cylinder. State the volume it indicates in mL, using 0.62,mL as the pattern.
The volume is 390,mL
